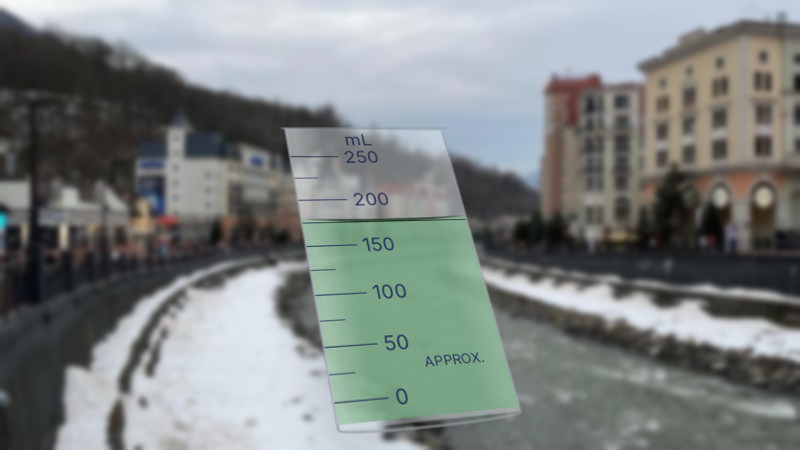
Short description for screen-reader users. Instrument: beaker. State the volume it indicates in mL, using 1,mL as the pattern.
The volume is 175,mL
